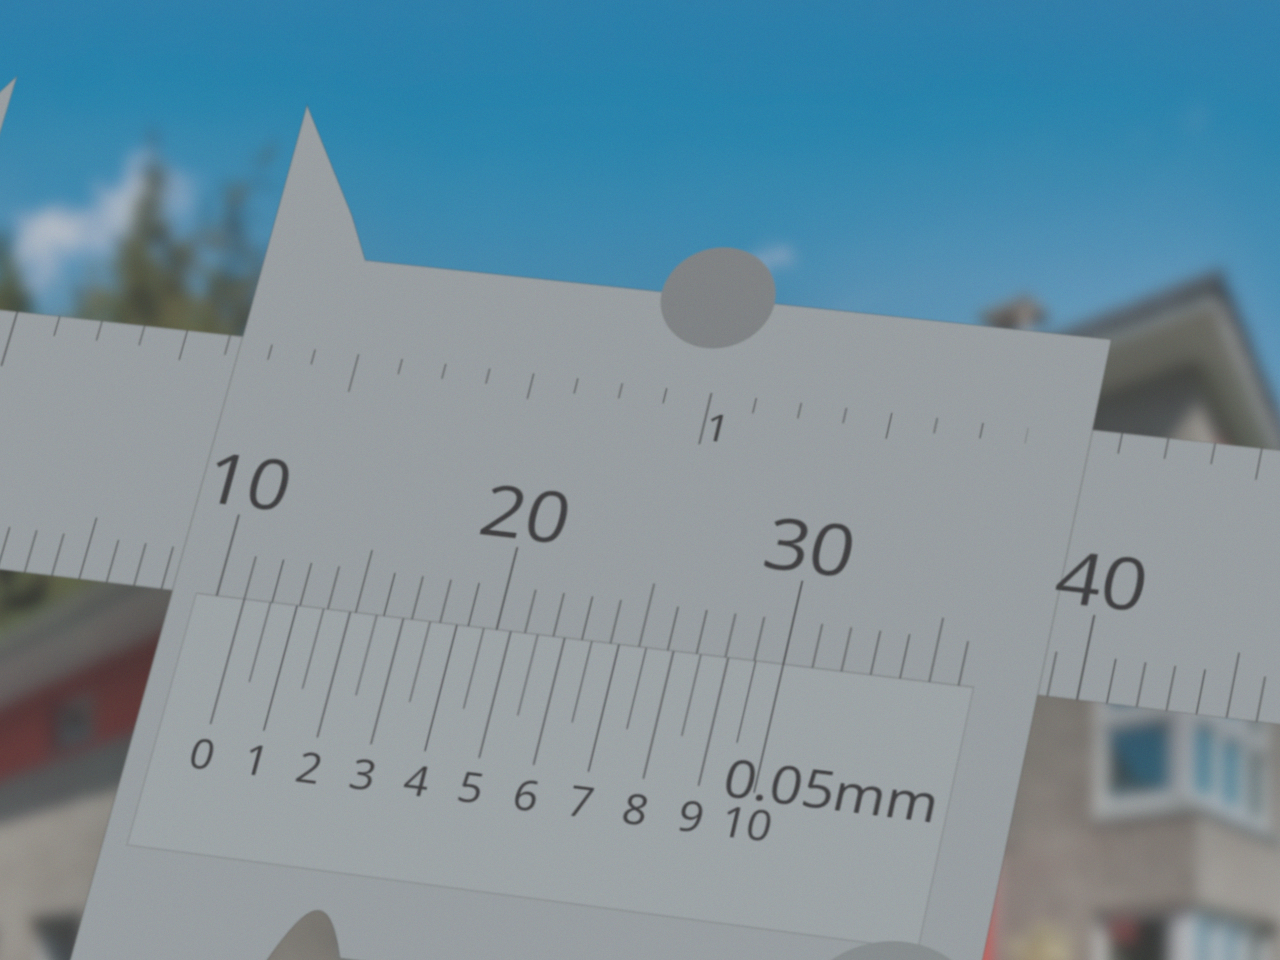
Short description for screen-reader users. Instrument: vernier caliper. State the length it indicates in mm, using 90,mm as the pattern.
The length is 11.0,mm
